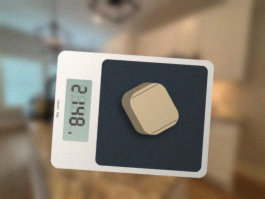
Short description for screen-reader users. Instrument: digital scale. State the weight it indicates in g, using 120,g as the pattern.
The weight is 2148,g
